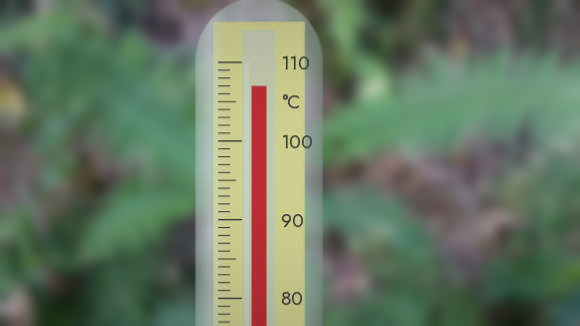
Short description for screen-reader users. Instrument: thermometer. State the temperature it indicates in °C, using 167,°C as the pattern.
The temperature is 107,°C
